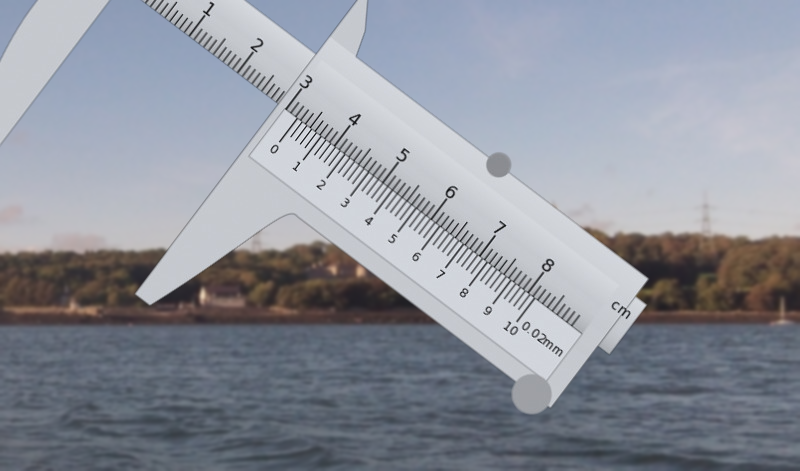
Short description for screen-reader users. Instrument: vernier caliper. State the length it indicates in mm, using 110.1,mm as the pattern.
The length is 32.4,mm
